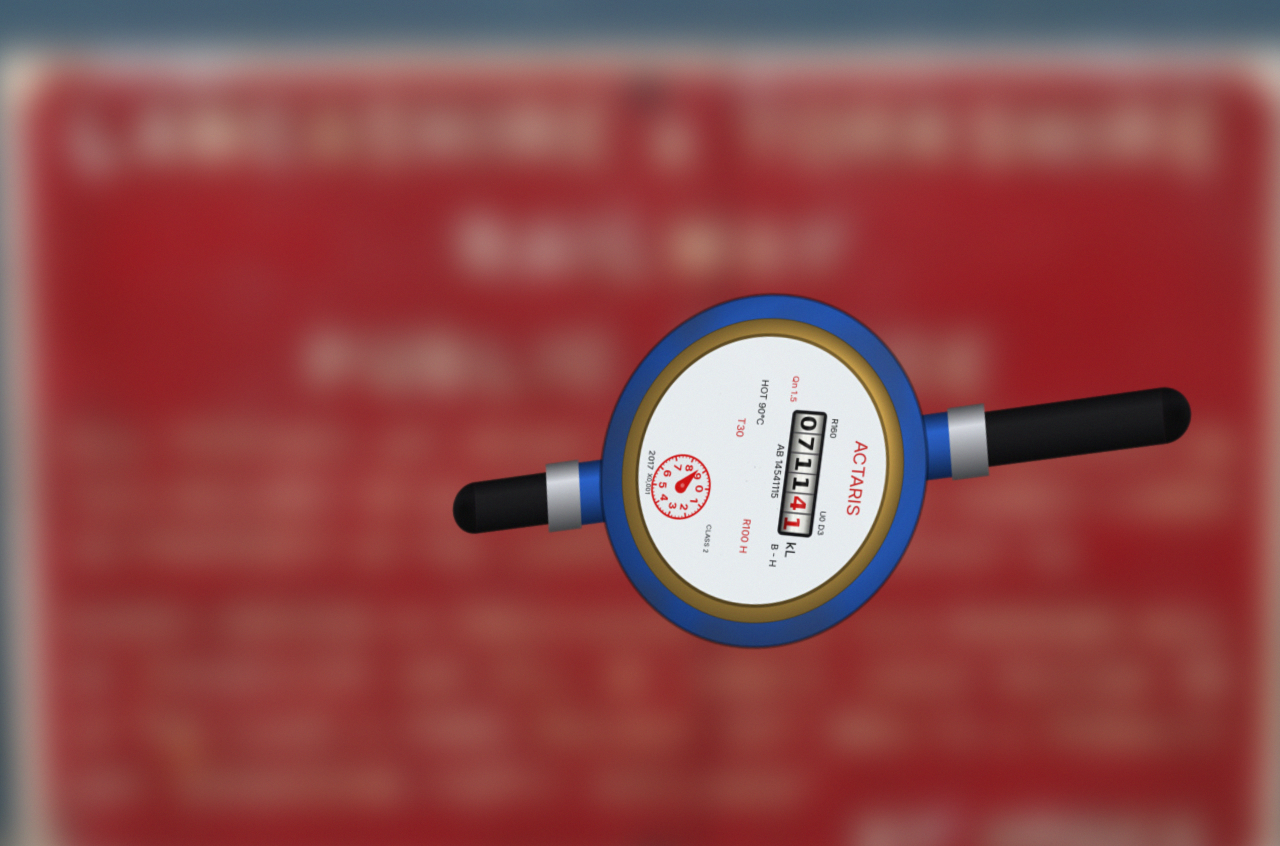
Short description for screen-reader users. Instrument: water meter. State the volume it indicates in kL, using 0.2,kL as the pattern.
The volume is 711.408,kL
